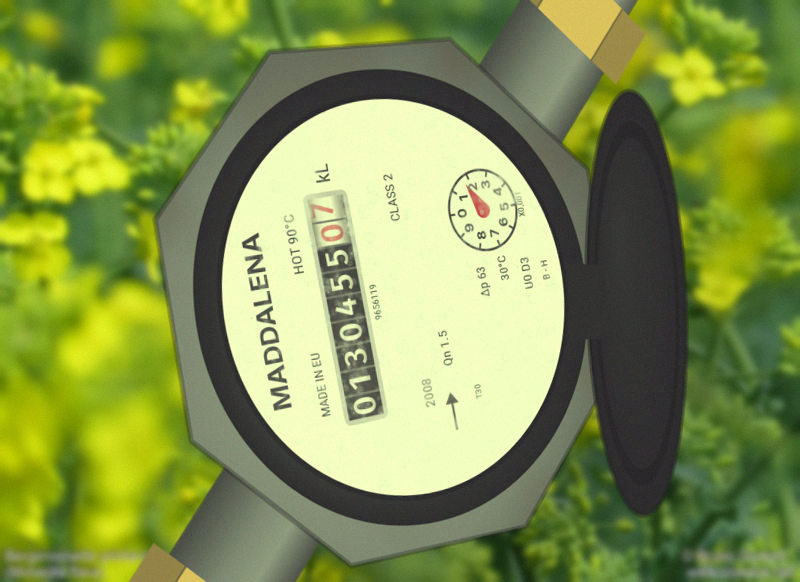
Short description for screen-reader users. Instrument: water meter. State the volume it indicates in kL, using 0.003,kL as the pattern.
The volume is 130455.071,kL
